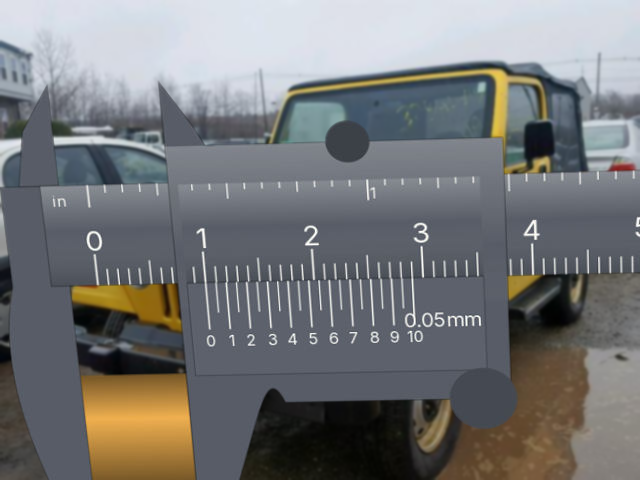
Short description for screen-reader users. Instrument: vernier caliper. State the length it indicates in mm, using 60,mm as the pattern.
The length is 10.0,mm
